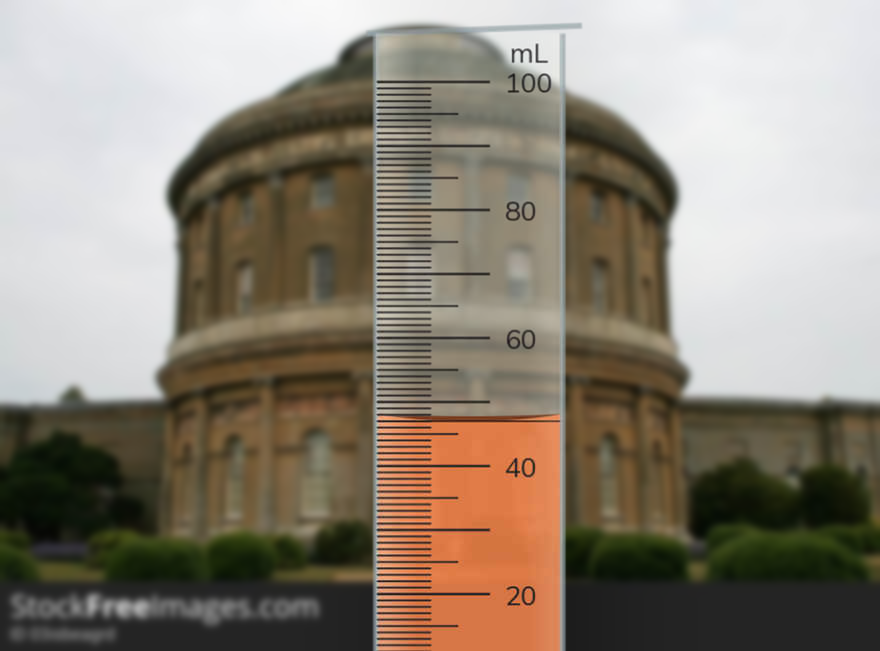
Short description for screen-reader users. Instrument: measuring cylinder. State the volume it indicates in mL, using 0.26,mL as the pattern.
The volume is 47,mL
